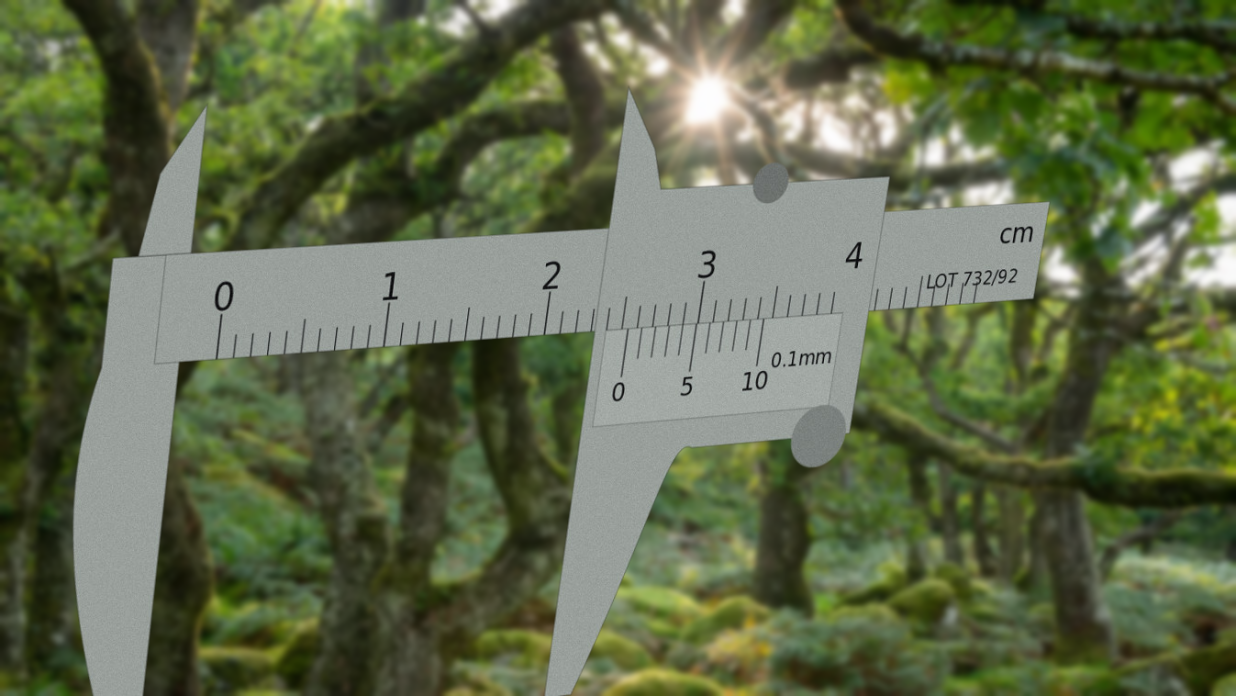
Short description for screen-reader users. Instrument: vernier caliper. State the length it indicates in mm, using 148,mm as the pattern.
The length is 25.4,mm
